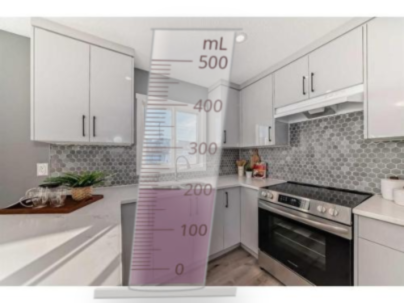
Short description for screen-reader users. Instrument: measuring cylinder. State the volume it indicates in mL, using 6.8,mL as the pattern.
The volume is 200,mL
